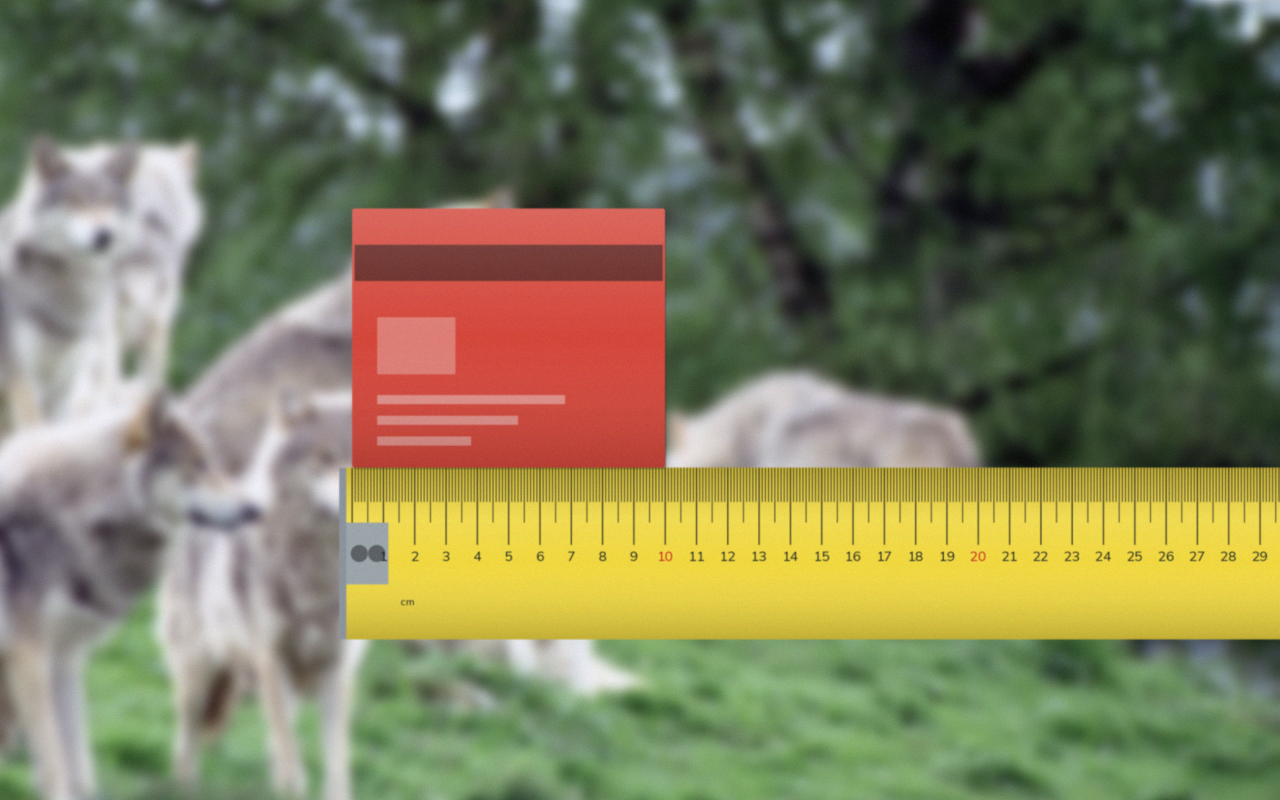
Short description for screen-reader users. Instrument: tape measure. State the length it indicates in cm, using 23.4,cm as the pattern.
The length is 10,cm
